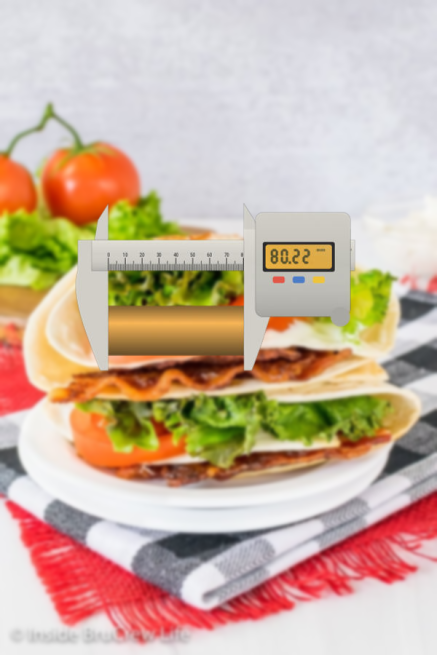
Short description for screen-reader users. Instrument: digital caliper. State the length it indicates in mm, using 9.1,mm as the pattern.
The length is 80.22,mm
